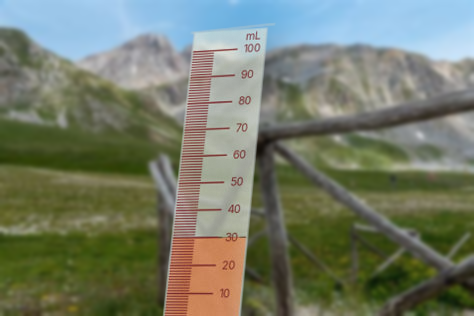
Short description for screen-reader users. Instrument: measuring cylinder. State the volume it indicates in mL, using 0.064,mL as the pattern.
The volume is 30,mL
